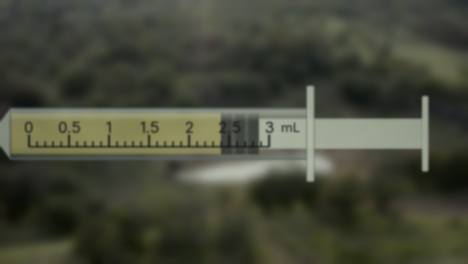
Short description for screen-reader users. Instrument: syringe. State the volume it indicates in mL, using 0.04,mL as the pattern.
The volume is 2.4,mL
